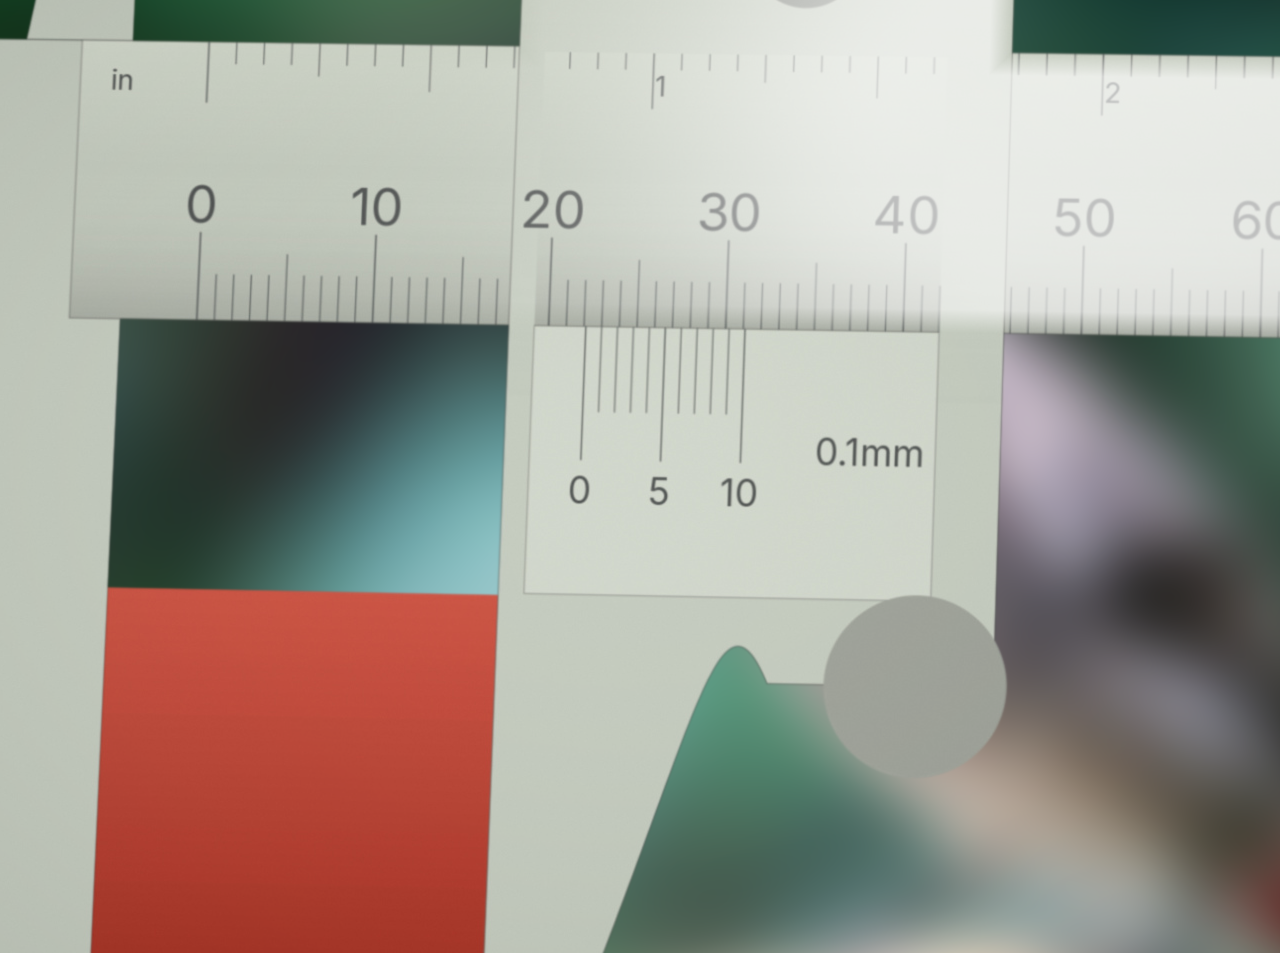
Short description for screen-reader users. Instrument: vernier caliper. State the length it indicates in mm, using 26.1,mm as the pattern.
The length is 22.1,mm
